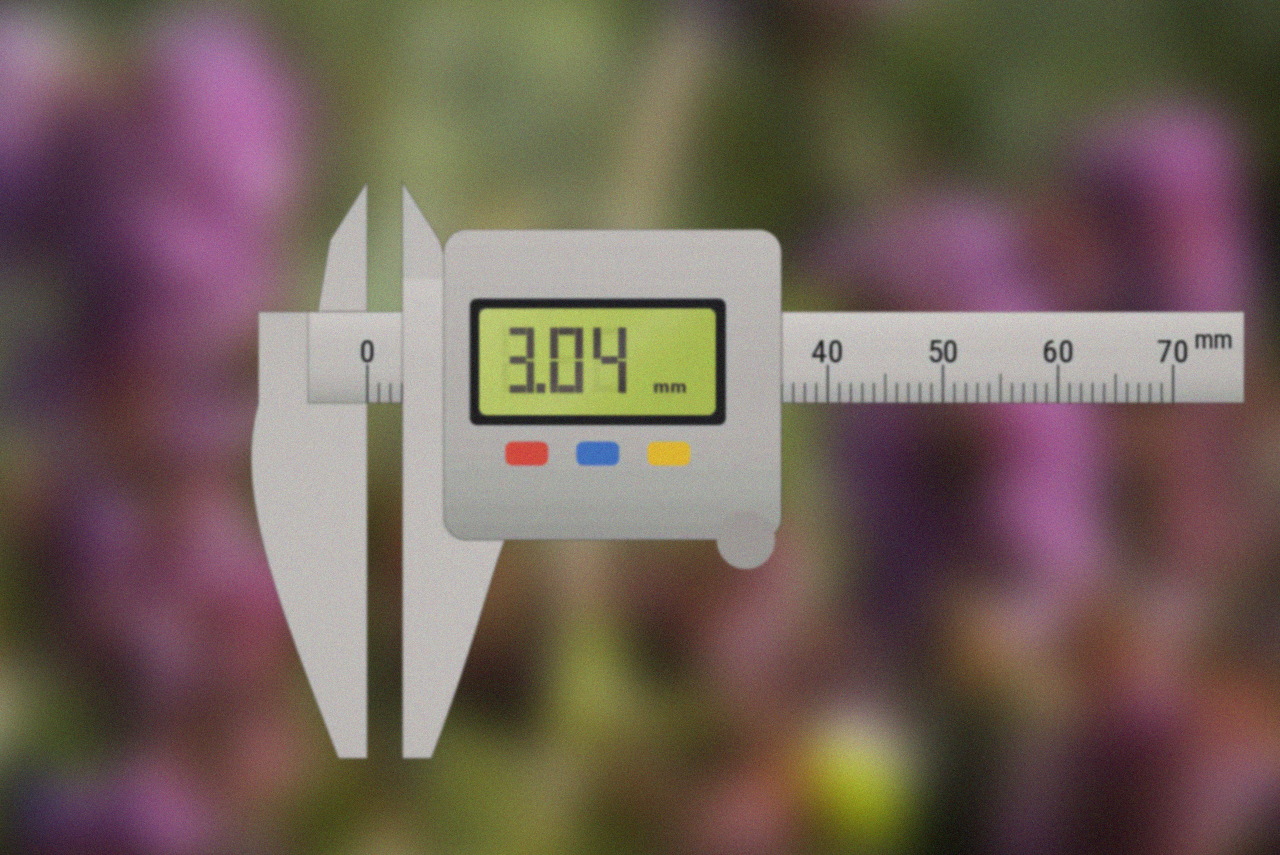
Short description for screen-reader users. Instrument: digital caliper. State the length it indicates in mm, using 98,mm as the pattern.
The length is 3.04,mm
